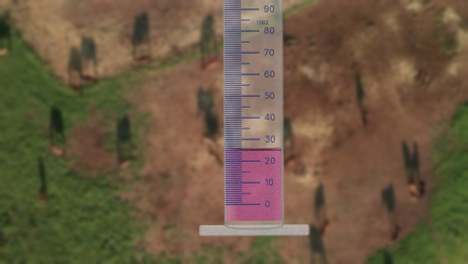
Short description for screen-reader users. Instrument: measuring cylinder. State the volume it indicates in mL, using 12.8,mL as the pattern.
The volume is 25,mL
